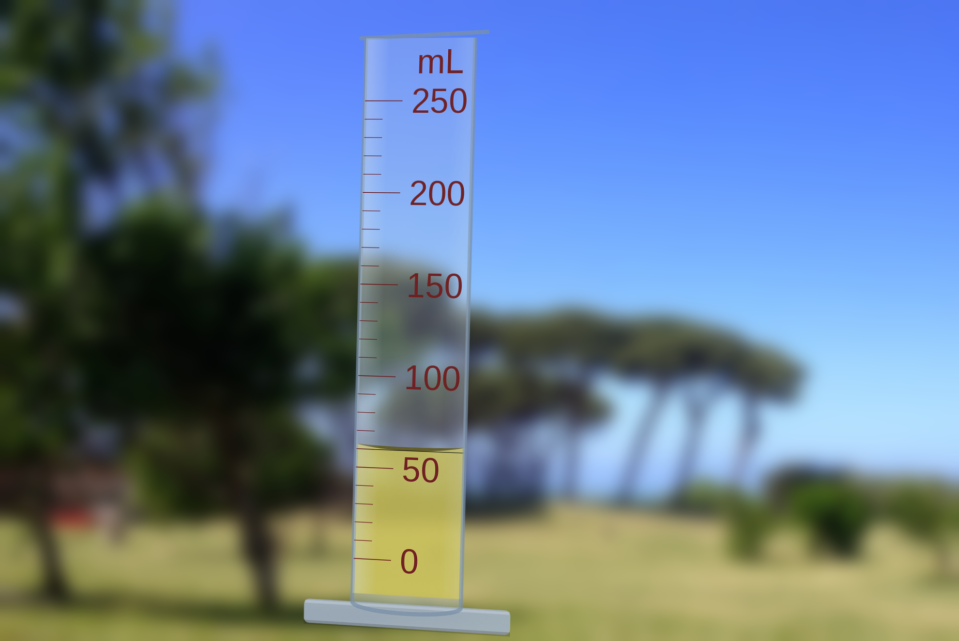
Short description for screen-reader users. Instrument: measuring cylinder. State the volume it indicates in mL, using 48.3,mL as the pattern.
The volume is 60,mL
